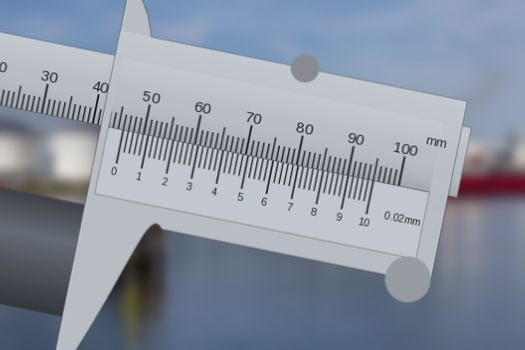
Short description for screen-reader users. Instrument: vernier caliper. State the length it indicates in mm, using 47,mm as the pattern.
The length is 46.0,mm
